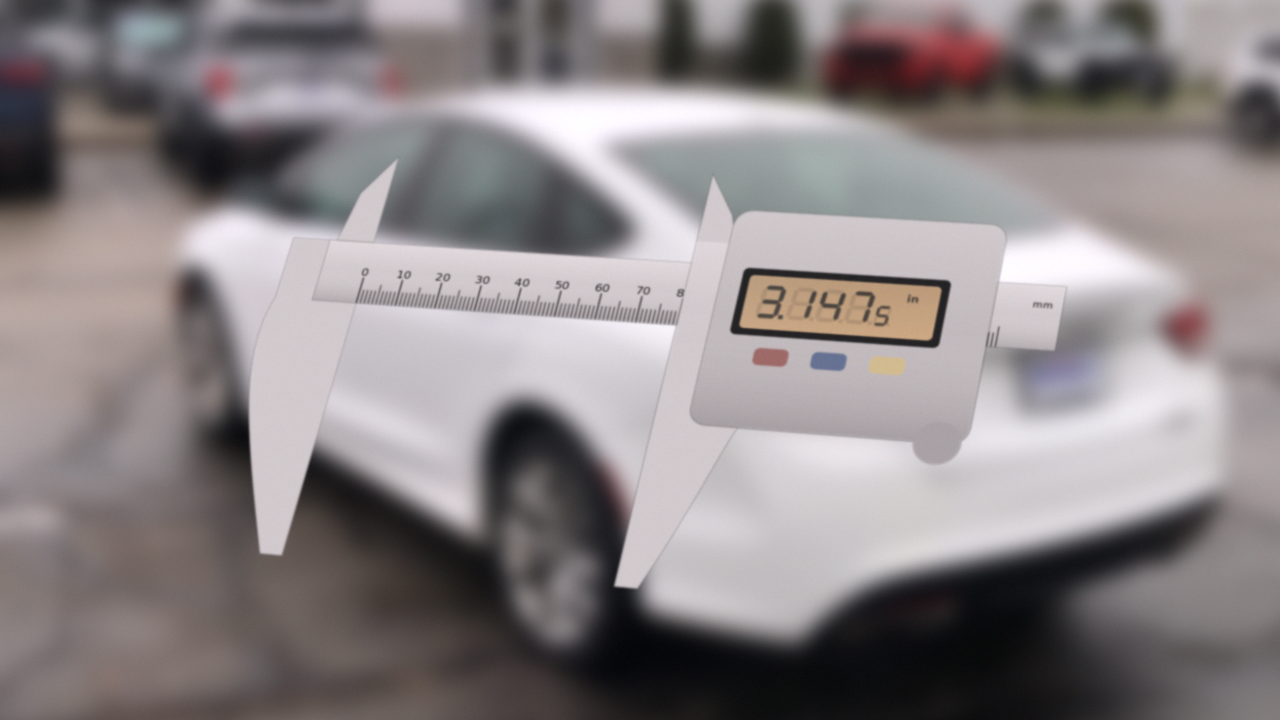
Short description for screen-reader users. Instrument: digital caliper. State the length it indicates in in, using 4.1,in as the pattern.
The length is 3.1475,in
